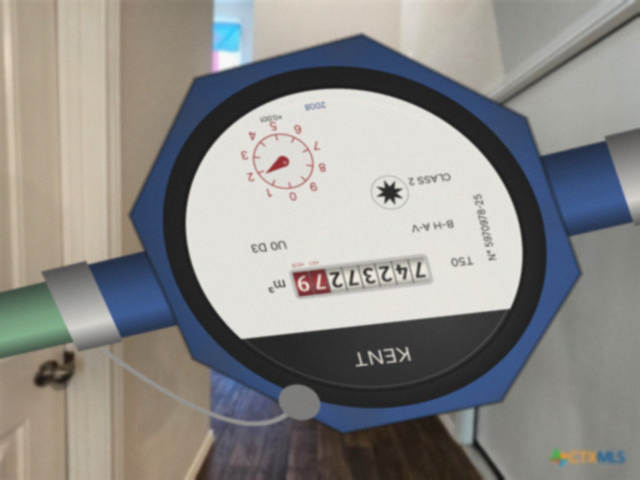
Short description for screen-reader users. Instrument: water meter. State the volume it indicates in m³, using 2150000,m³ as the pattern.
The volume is 742372.791,m³
